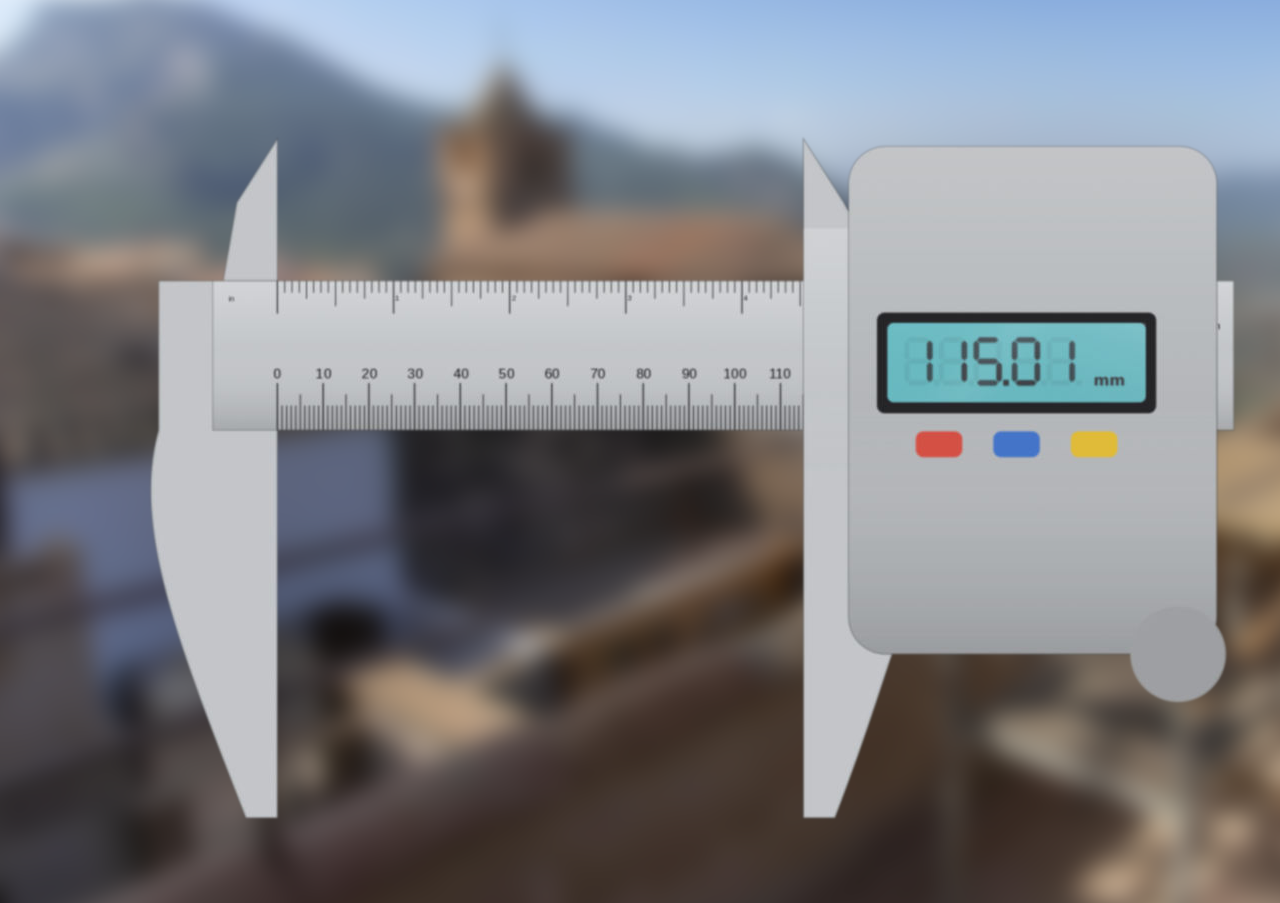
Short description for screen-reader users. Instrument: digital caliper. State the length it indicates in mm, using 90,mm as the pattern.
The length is 115.01,mm
